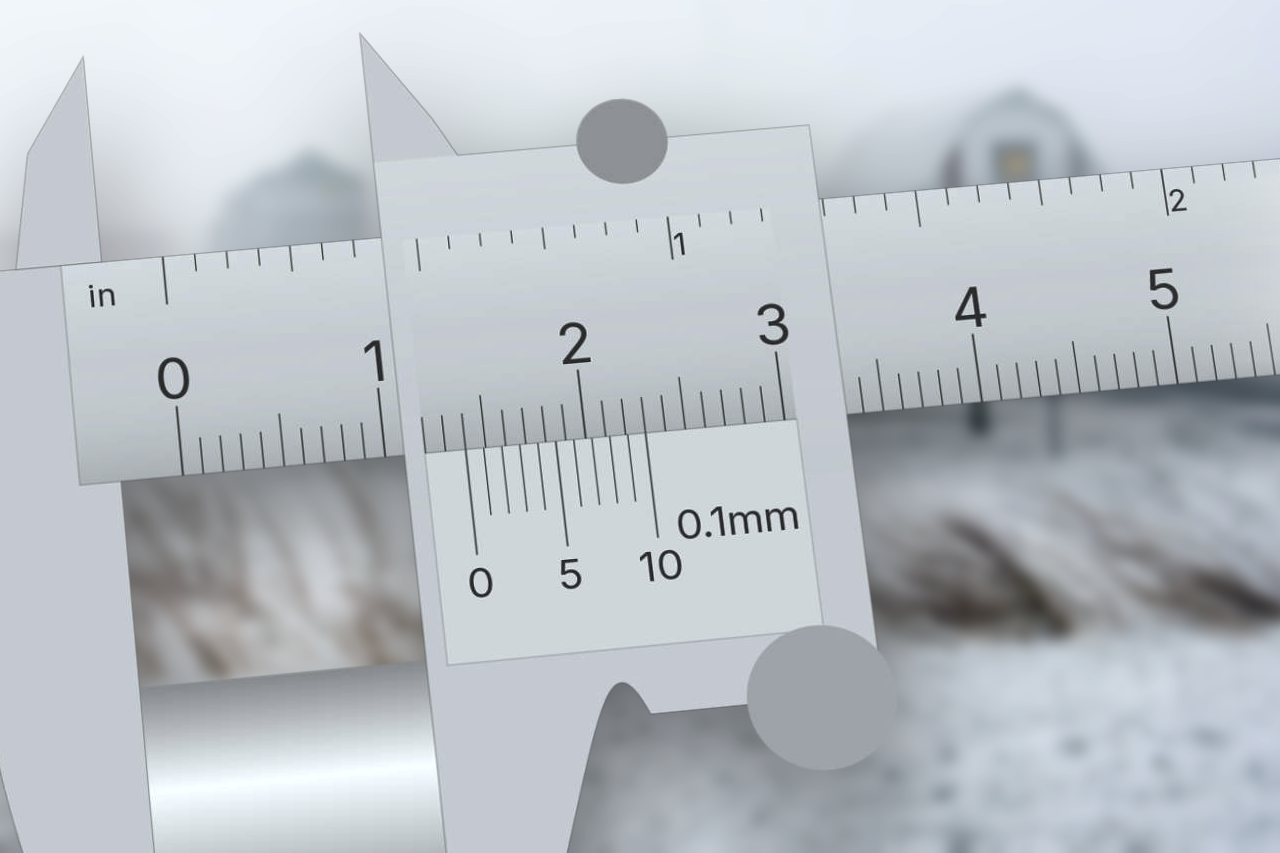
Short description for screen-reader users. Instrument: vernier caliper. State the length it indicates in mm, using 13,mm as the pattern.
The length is 14.0,mm
